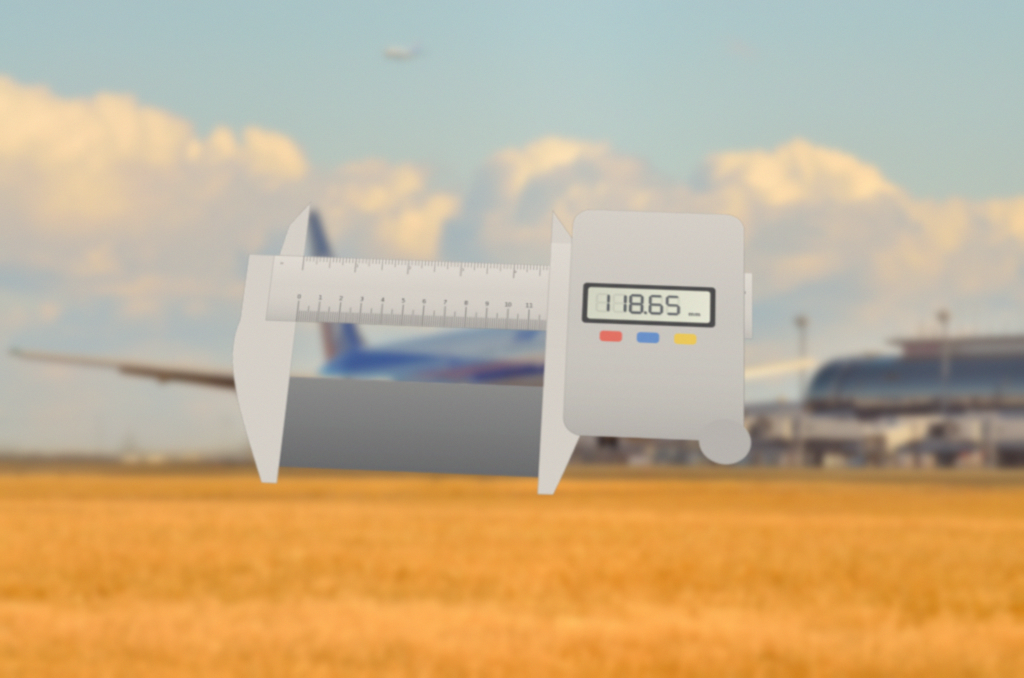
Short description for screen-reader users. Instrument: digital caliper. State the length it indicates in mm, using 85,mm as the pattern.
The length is 118.65,mm
